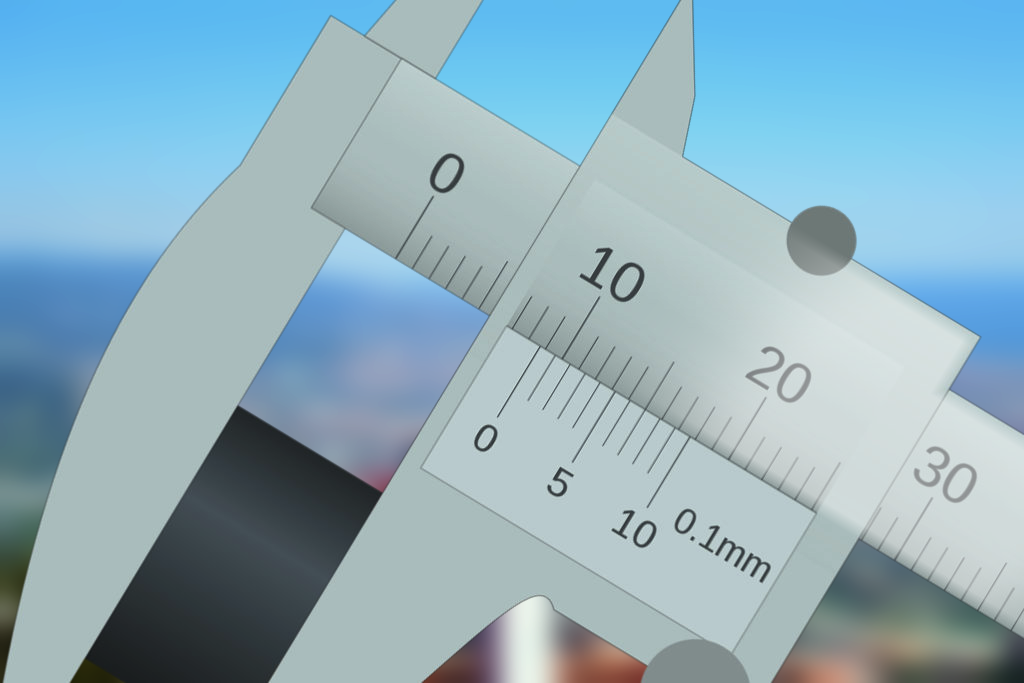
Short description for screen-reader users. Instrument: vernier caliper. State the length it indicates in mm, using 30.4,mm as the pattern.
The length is 8.7,mm
